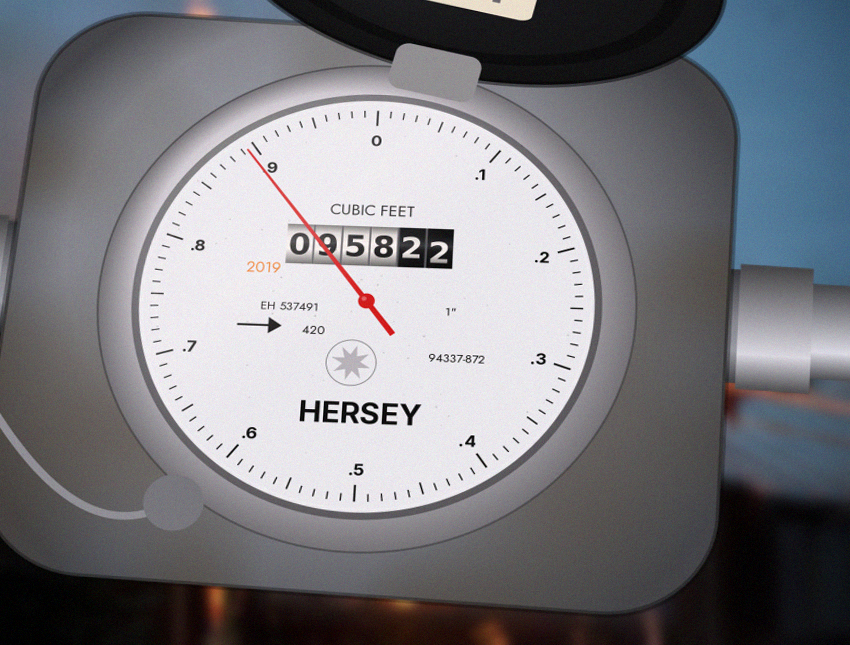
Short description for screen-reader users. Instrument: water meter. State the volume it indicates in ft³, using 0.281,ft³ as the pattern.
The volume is 95821.89,ft³
